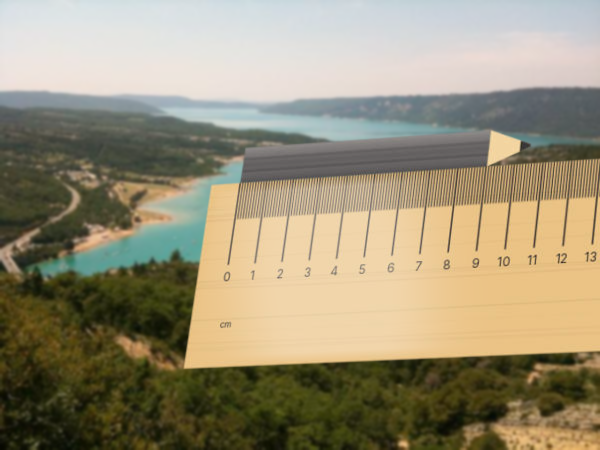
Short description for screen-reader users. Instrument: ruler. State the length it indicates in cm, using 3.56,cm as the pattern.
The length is 10.5,cm
